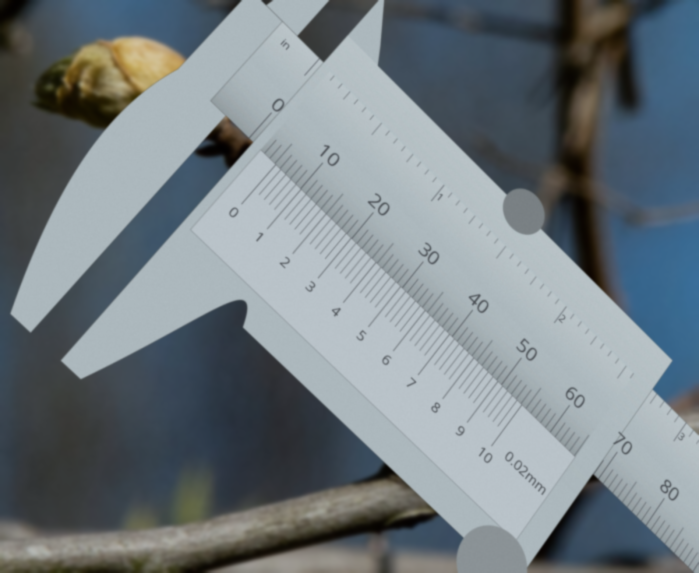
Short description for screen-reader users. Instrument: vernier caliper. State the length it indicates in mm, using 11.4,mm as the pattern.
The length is 5.2,mm
